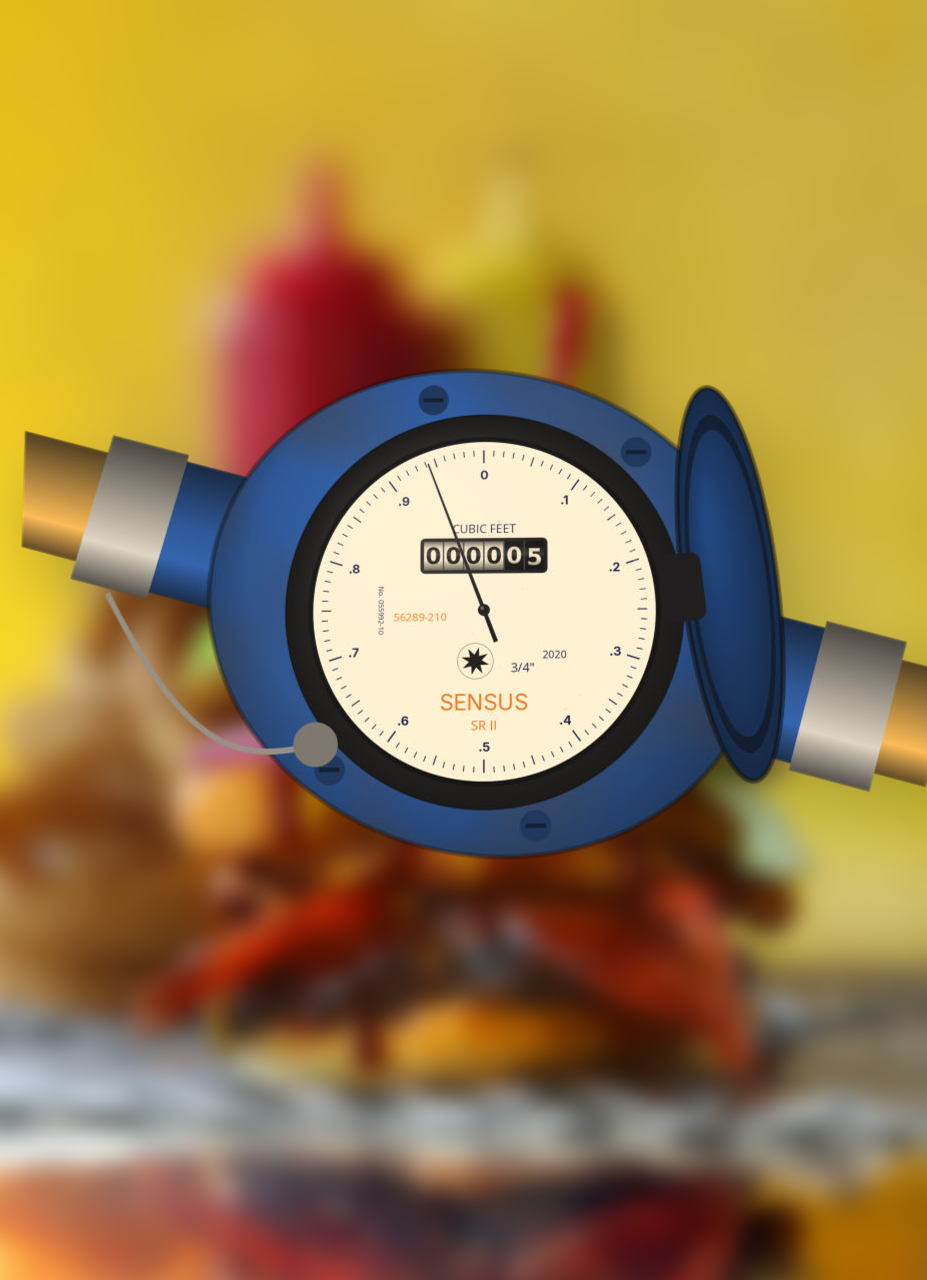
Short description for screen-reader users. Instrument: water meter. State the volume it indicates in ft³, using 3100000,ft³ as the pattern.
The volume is 4.94,ft³
